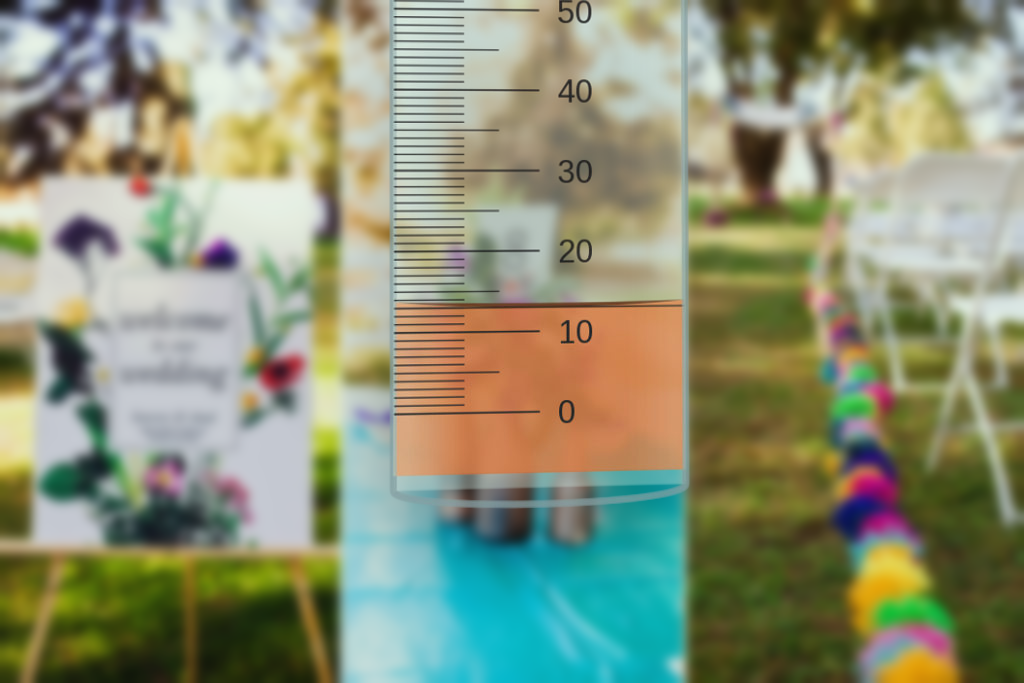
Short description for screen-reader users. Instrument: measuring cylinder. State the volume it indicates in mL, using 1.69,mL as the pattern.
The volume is 13,mL
